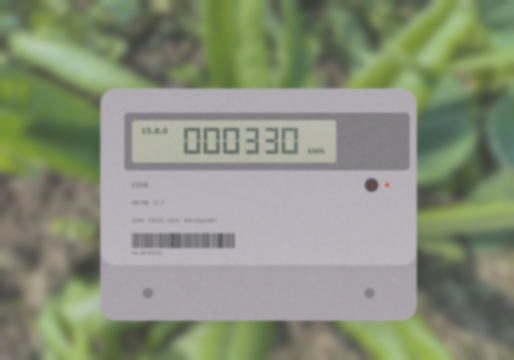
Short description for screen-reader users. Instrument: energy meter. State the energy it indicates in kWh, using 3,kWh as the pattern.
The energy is 330,kWh
